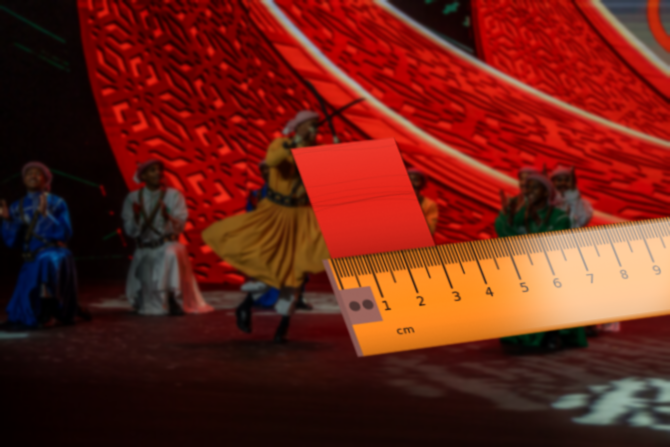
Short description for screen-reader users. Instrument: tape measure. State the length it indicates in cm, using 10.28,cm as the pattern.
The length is 3,cm
